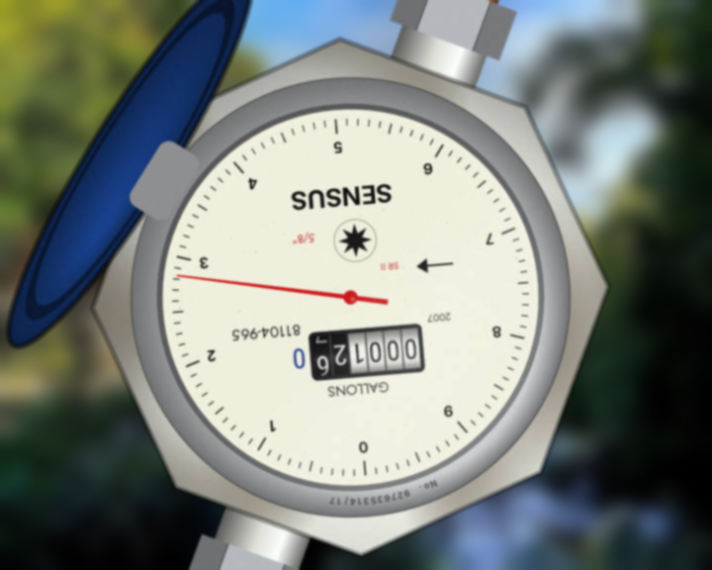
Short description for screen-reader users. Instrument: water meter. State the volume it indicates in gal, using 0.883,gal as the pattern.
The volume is 1262.8,gal
